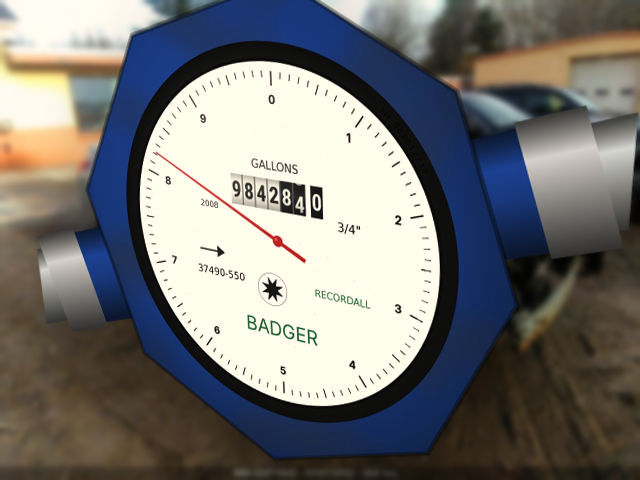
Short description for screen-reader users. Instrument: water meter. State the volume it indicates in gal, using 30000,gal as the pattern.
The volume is 9842838.2,gal
